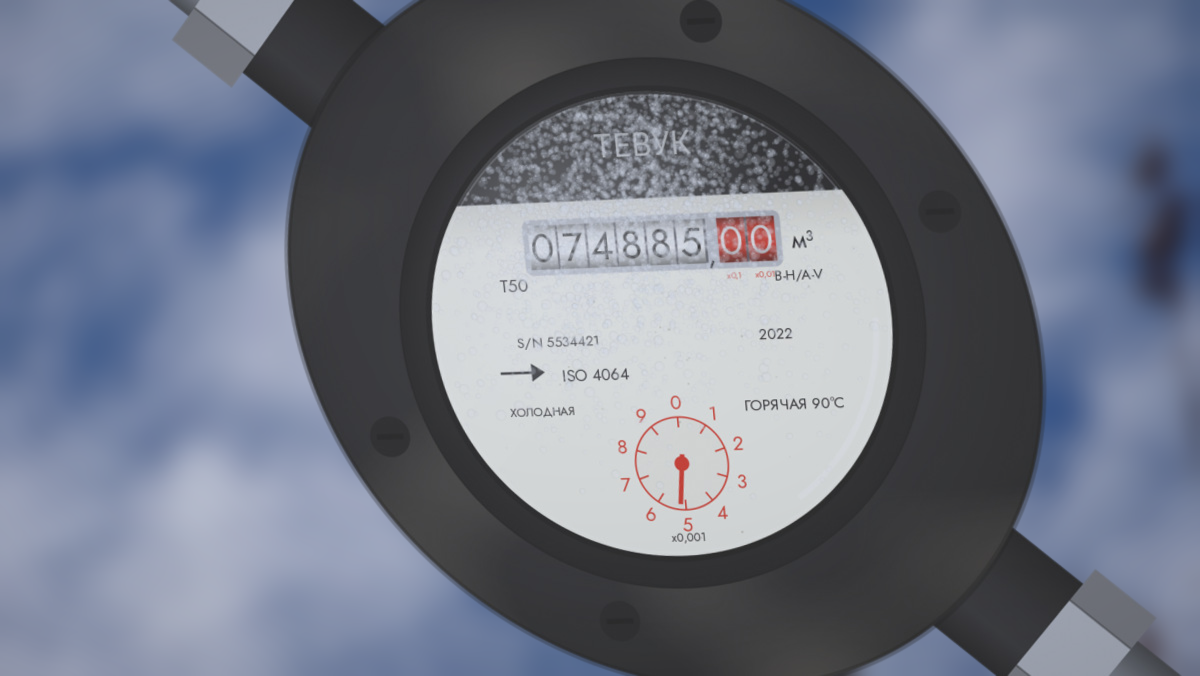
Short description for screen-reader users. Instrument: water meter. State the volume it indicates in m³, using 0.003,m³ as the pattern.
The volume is 74885.005,m³
